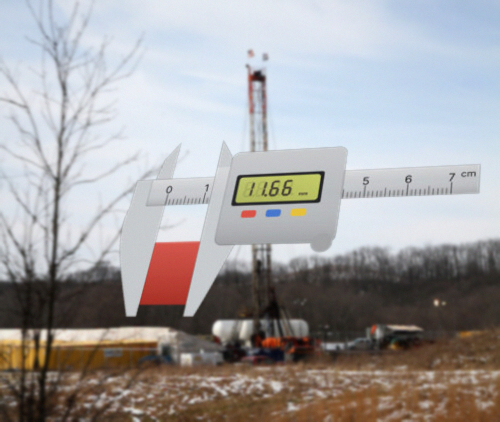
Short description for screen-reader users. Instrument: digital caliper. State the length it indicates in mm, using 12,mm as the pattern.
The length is 11.66,mm
